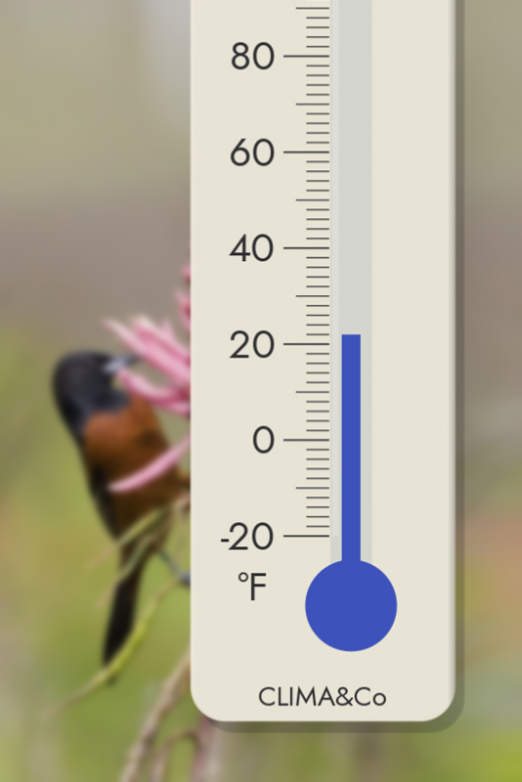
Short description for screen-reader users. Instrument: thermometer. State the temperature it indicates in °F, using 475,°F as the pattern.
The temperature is 22,°F
